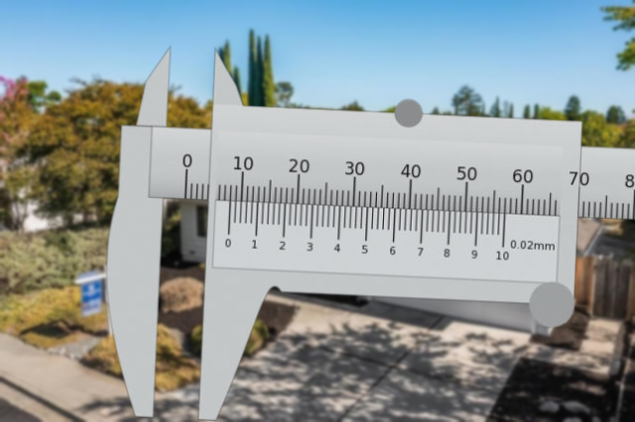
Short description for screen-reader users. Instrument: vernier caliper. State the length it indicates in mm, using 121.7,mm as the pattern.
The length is 8.0,mm
